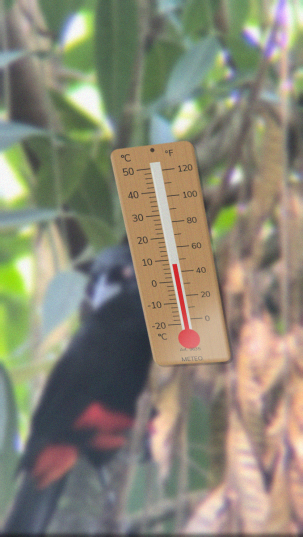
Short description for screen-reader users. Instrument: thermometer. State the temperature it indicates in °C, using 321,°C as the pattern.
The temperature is 8,°C
